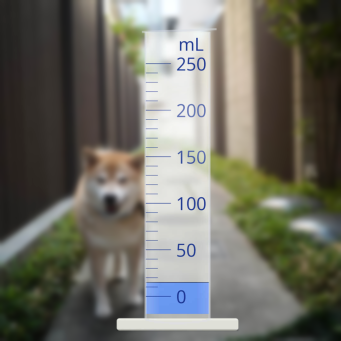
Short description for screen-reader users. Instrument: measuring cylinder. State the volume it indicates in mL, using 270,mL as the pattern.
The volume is 15,mL
